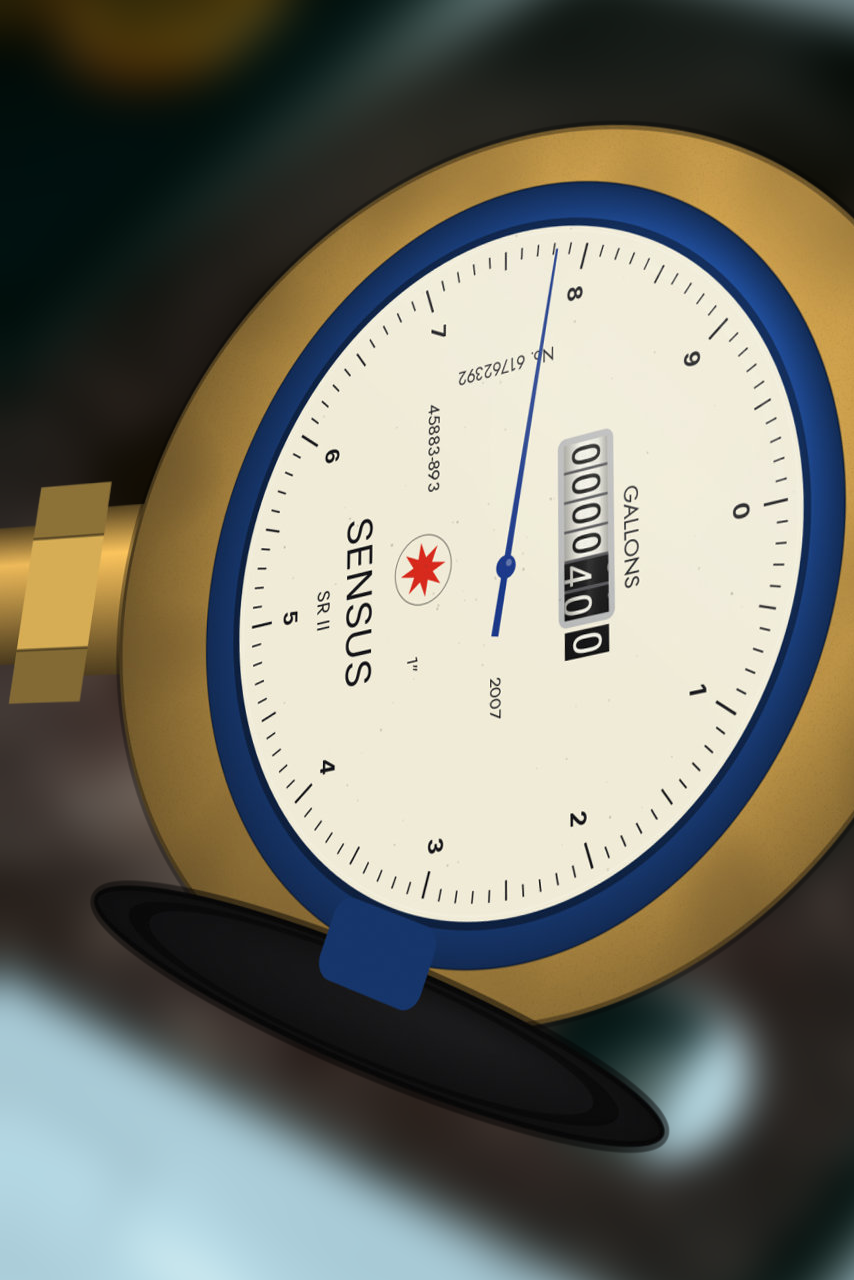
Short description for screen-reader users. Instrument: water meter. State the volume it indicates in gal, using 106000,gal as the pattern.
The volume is 397.8,gal
